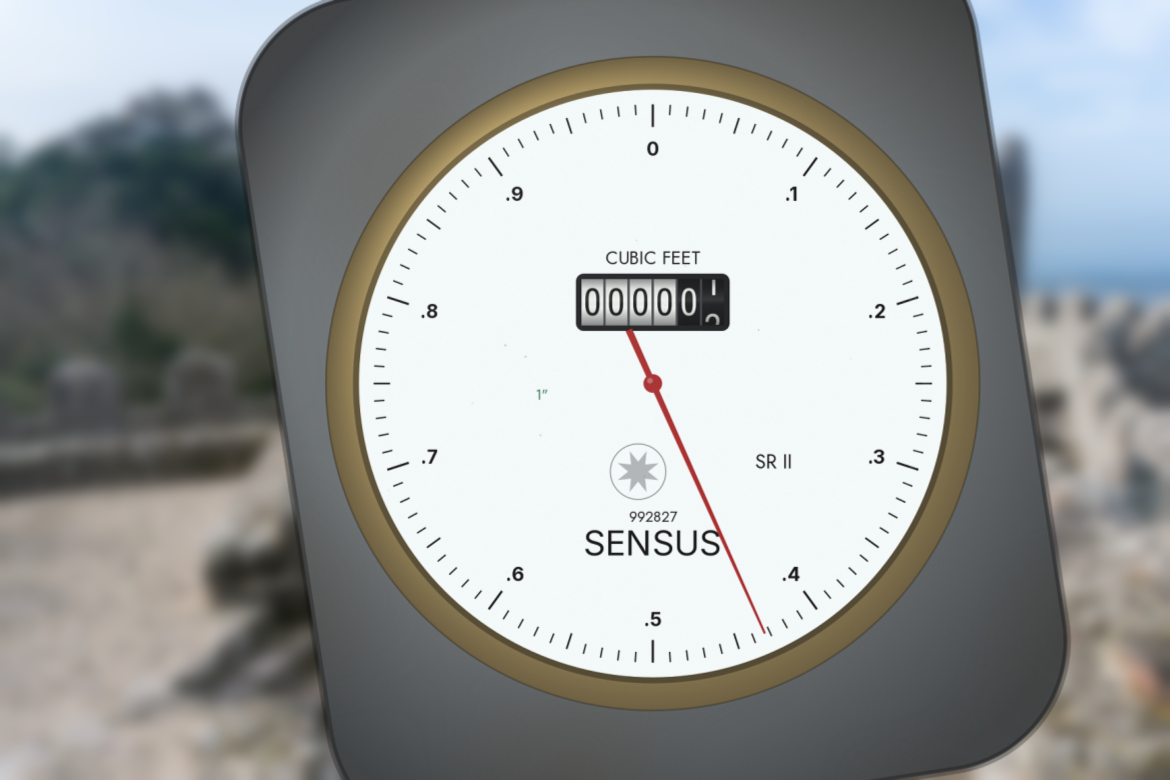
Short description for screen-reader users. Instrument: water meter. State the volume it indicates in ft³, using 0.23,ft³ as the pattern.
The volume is 1.43,ft³
